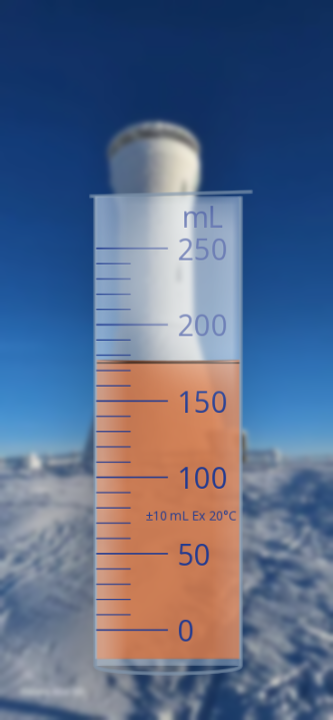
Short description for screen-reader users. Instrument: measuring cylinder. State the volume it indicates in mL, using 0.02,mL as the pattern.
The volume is 175,mL
